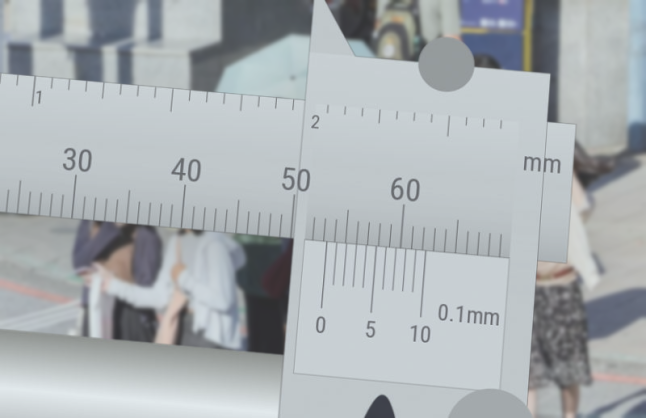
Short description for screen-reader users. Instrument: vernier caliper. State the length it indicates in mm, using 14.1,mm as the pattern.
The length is 53.3,mm
